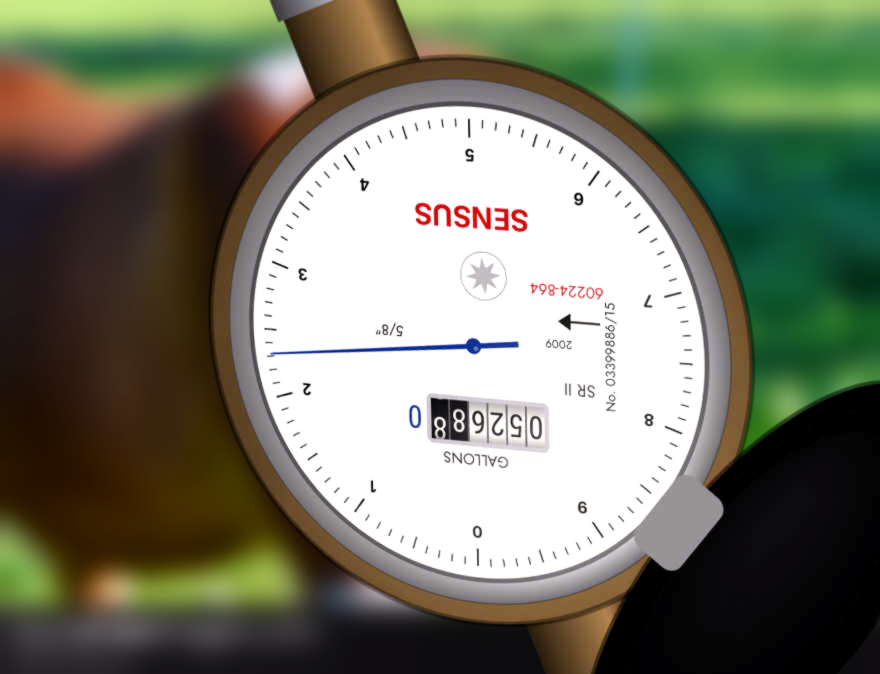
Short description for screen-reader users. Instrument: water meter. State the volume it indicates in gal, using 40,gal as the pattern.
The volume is 526882.3,gal
